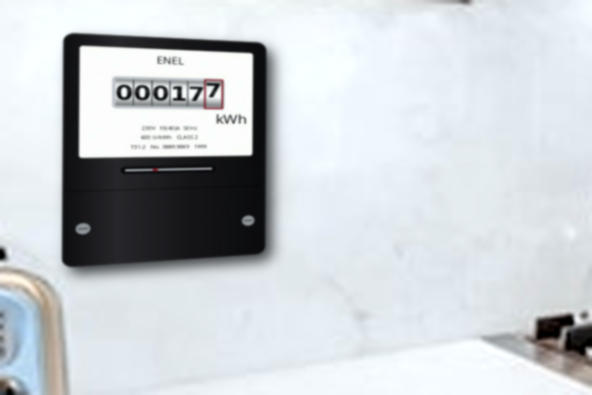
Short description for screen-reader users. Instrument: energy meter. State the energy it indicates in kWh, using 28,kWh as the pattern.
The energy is 17.7,kWh
